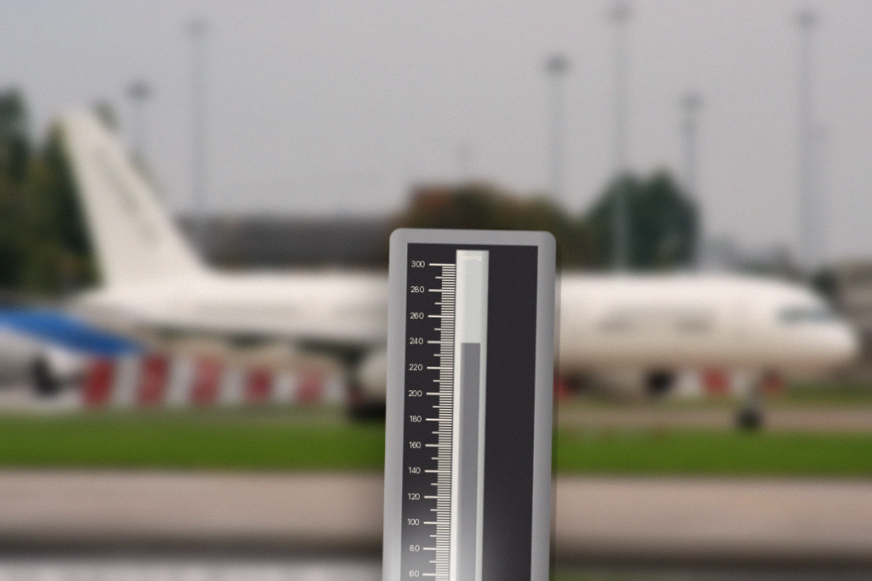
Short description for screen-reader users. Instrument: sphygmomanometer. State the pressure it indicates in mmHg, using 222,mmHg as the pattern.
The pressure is 240,mmHg
